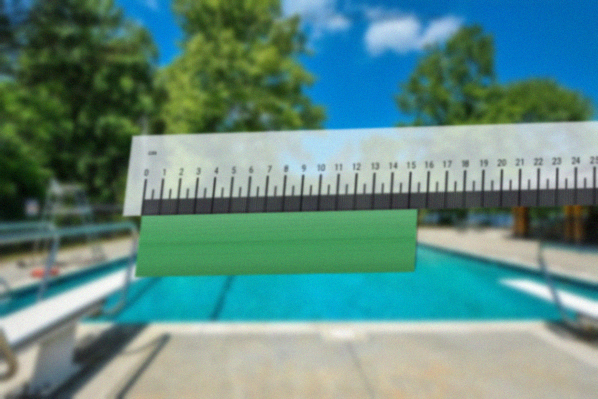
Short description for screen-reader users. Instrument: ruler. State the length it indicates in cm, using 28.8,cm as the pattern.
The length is 15.5,cm
